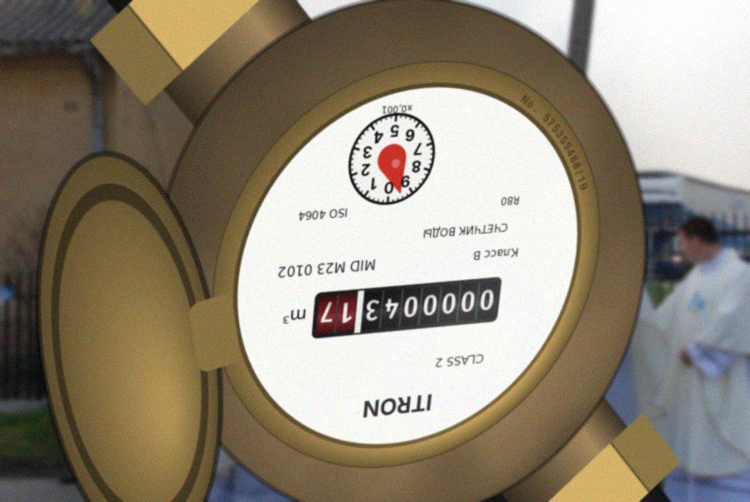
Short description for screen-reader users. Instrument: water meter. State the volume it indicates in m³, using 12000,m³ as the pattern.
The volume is 43.169,m³
